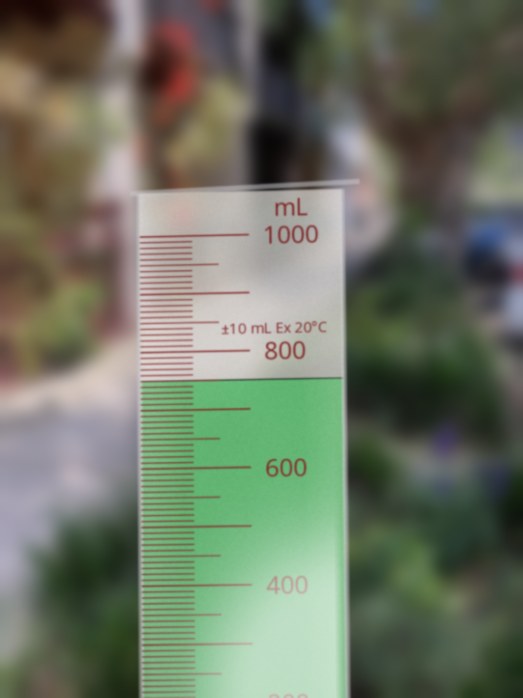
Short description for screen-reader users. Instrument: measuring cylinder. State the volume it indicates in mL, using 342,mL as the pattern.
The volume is 750,mL
